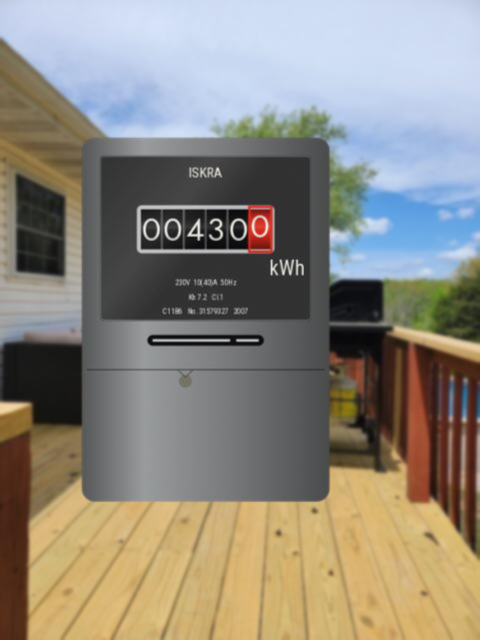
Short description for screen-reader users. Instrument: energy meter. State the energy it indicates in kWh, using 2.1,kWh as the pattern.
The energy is 430.0,kWh
